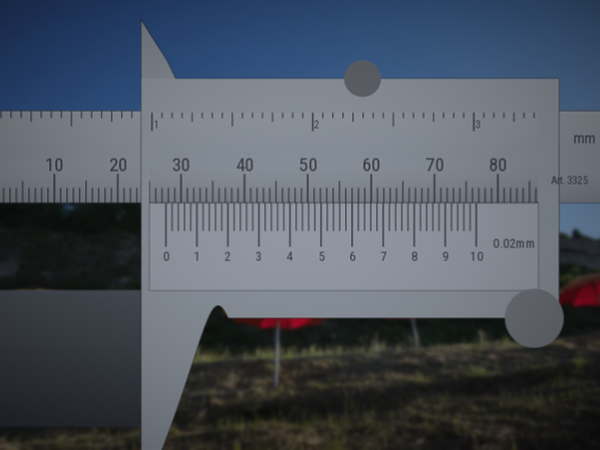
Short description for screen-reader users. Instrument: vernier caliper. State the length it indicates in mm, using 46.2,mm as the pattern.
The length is 27.6,mm
